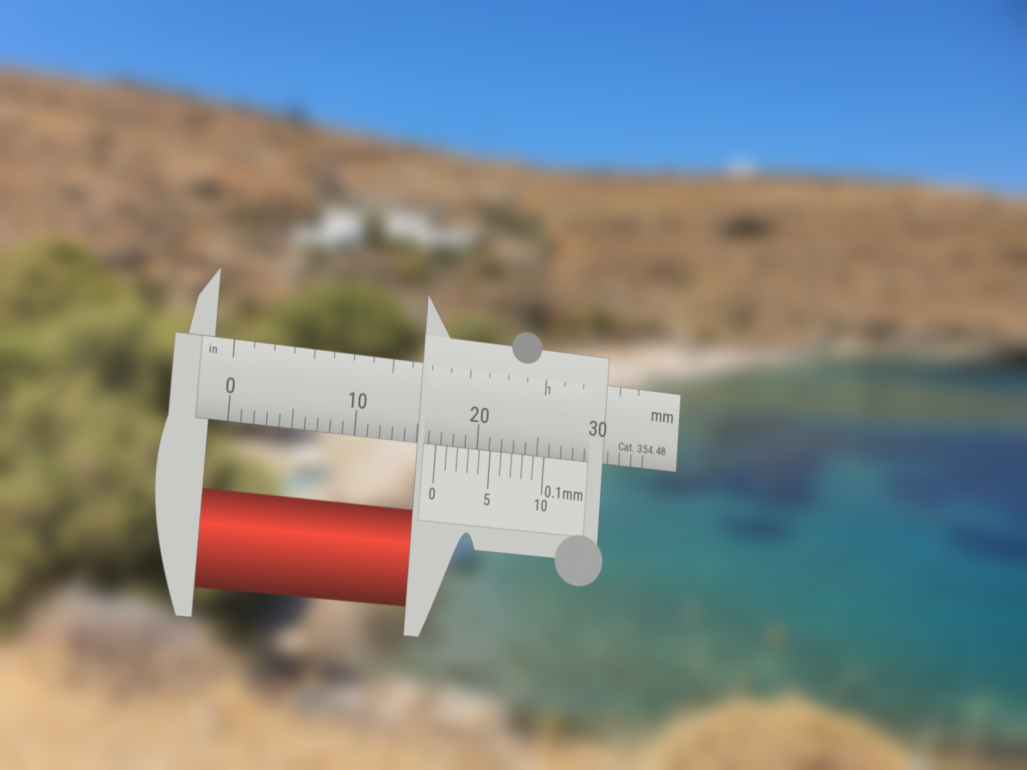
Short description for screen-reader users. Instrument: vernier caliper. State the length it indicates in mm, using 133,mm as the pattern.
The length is 16.6,mm
